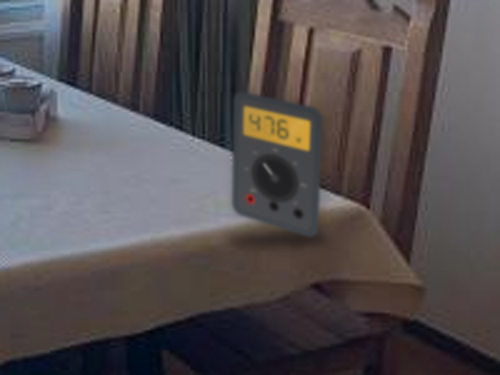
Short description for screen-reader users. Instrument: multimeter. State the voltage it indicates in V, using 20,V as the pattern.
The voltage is 476,V
